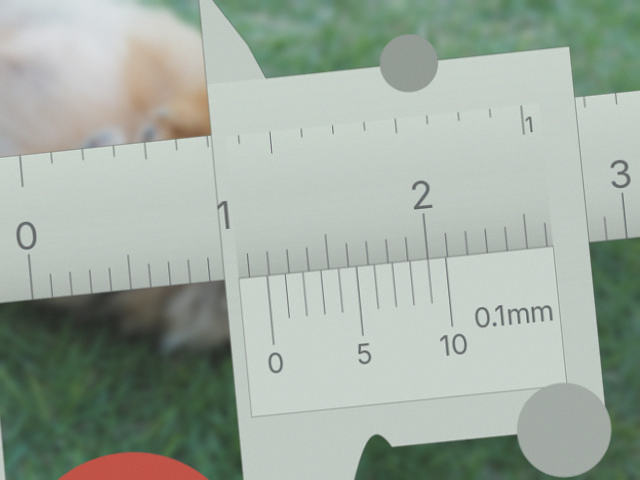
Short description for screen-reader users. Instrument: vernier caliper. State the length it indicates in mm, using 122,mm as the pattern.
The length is 11.9,mm
